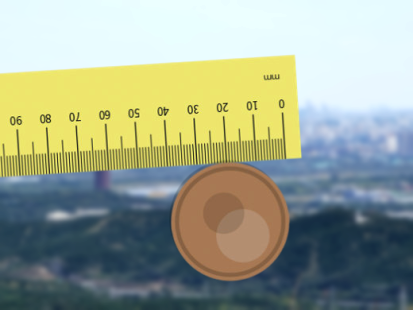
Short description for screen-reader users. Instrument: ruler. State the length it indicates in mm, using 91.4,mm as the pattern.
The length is 40,mm
